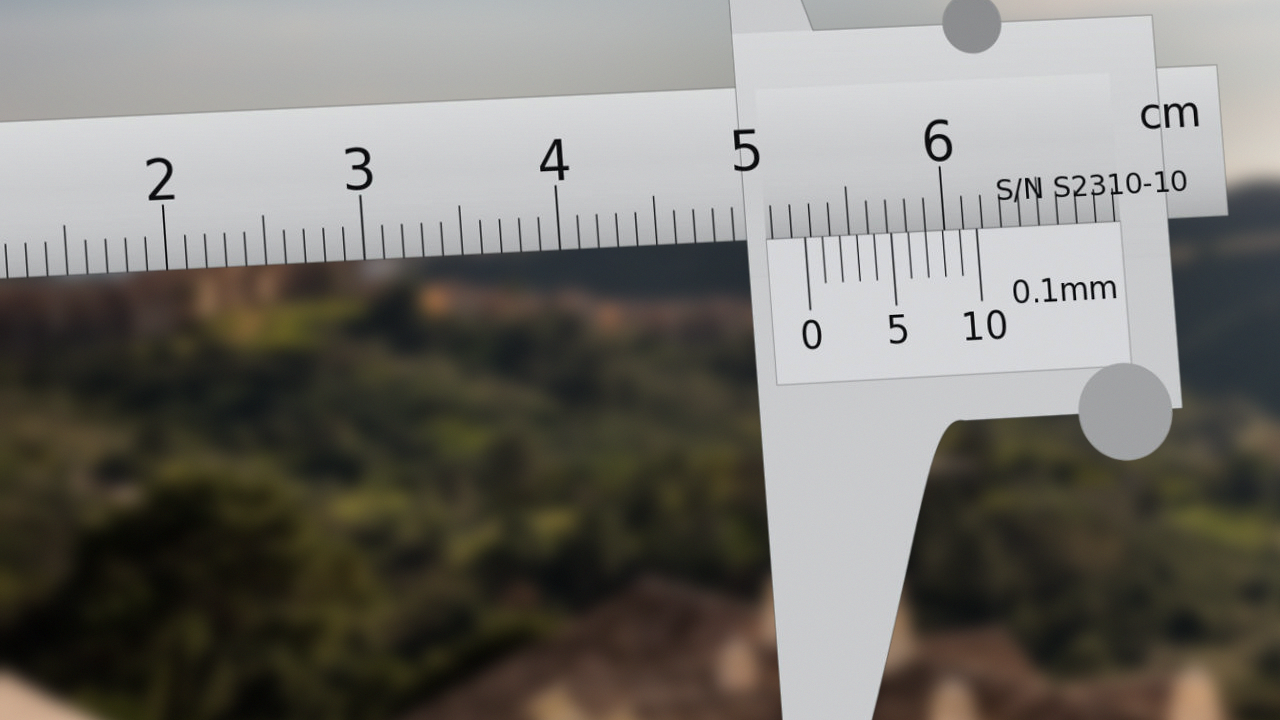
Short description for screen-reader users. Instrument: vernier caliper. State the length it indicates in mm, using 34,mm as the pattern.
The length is 52.7,mm
